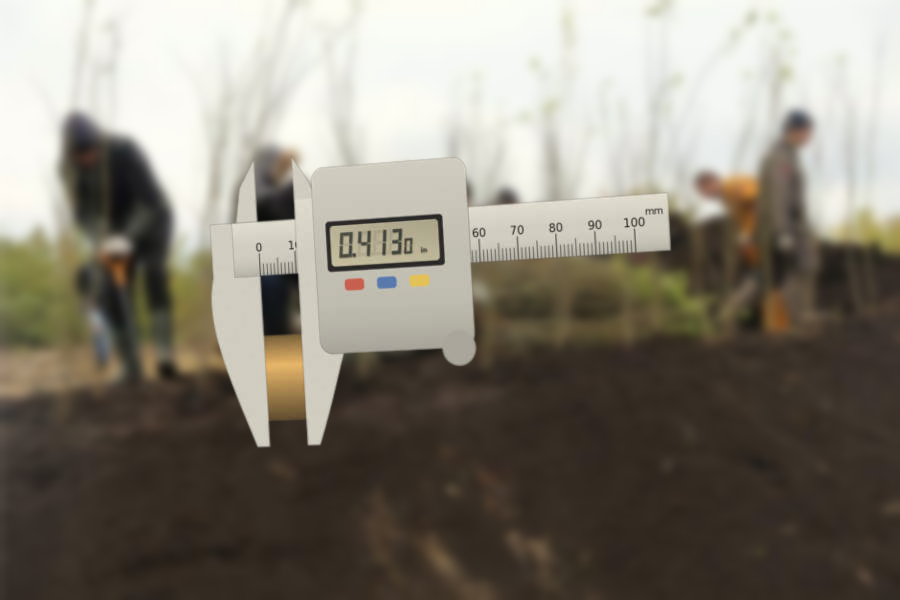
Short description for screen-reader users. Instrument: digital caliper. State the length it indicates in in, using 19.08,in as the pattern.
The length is 0.4130,in
